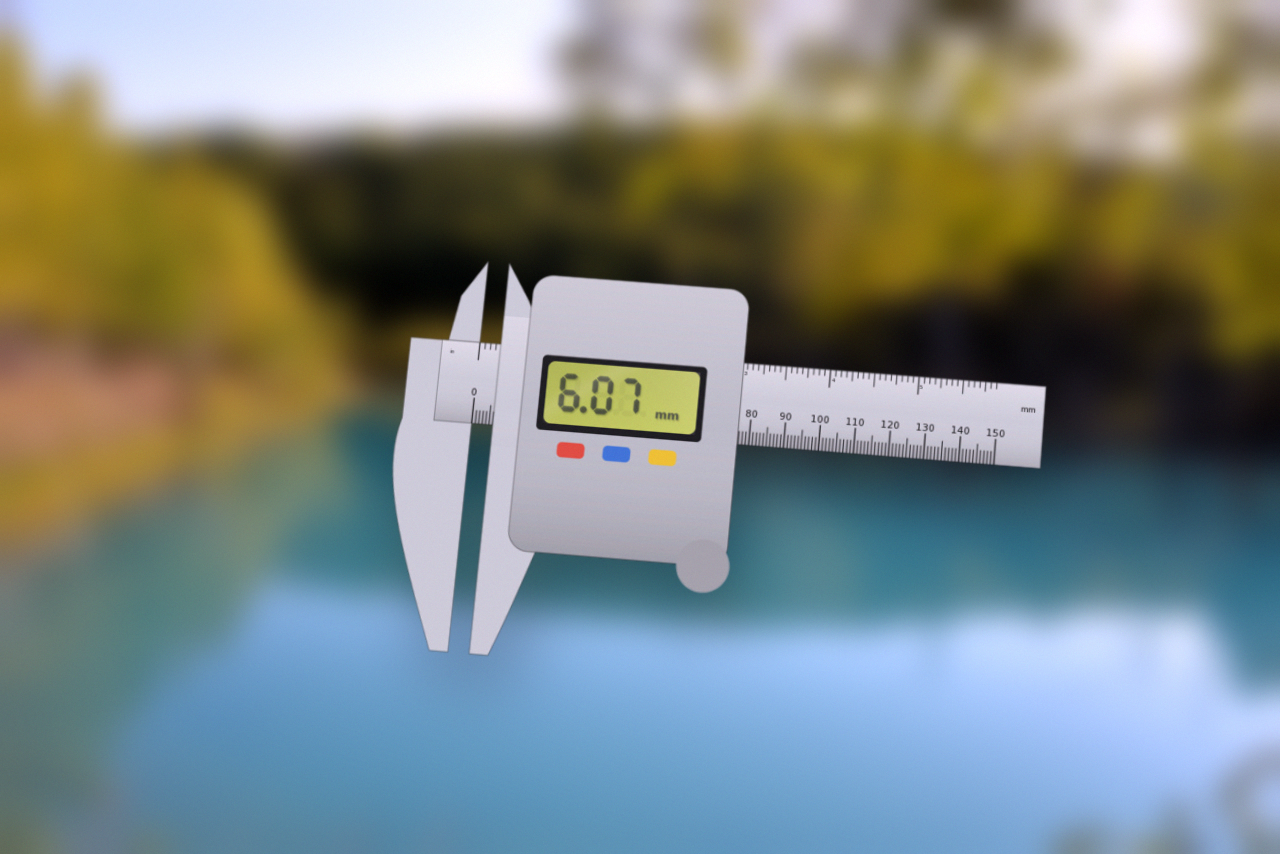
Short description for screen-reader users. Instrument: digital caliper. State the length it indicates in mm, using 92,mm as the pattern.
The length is 6.07,mm
